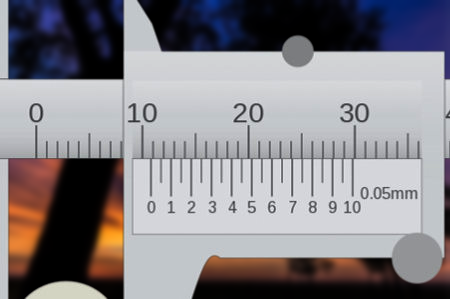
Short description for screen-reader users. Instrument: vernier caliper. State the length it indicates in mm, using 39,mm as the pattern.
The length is 10.8,mm
